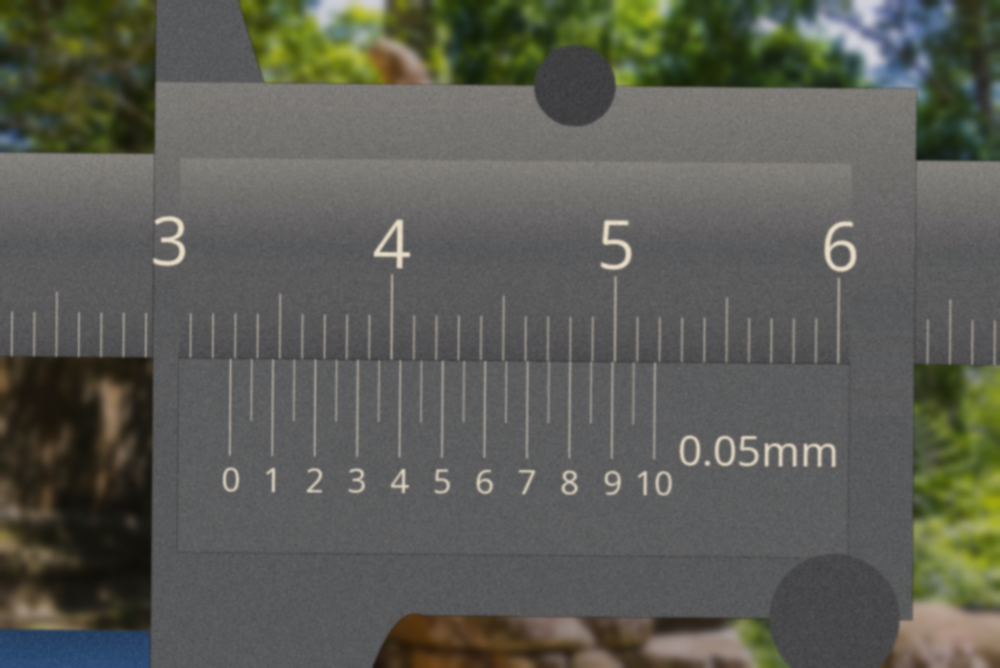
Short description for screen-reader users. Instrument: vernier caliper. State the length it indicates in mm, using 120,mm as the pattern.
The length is 32.8,mm
